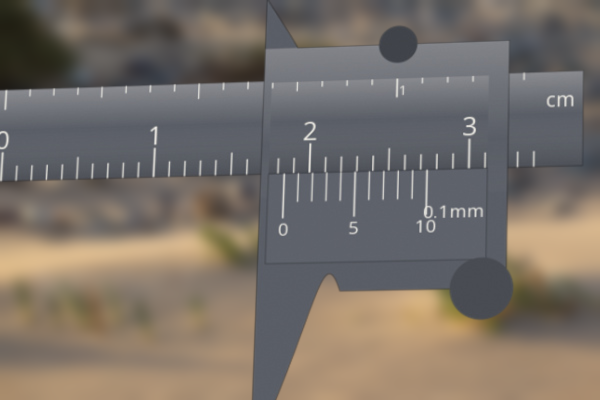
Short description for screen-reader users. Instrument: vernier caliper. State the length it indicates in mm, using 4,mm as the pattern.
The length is 18.4,mm
